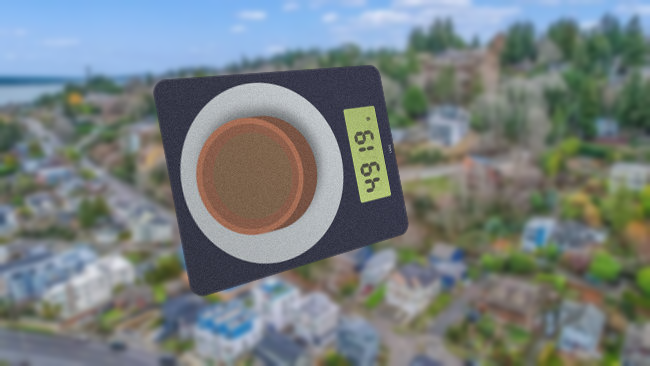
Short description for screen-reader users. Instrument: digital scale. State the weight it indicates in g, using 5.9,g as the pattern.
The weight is 4919,g
